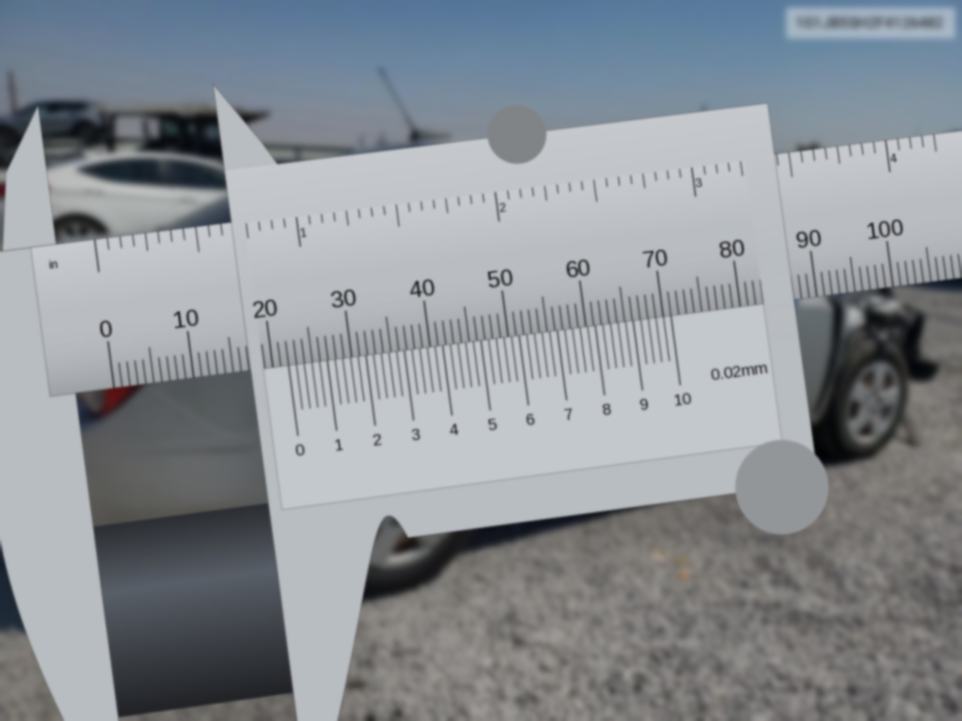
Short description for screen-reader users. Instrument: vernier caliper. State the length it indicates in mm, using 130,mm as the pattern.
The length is 22.0,mm
